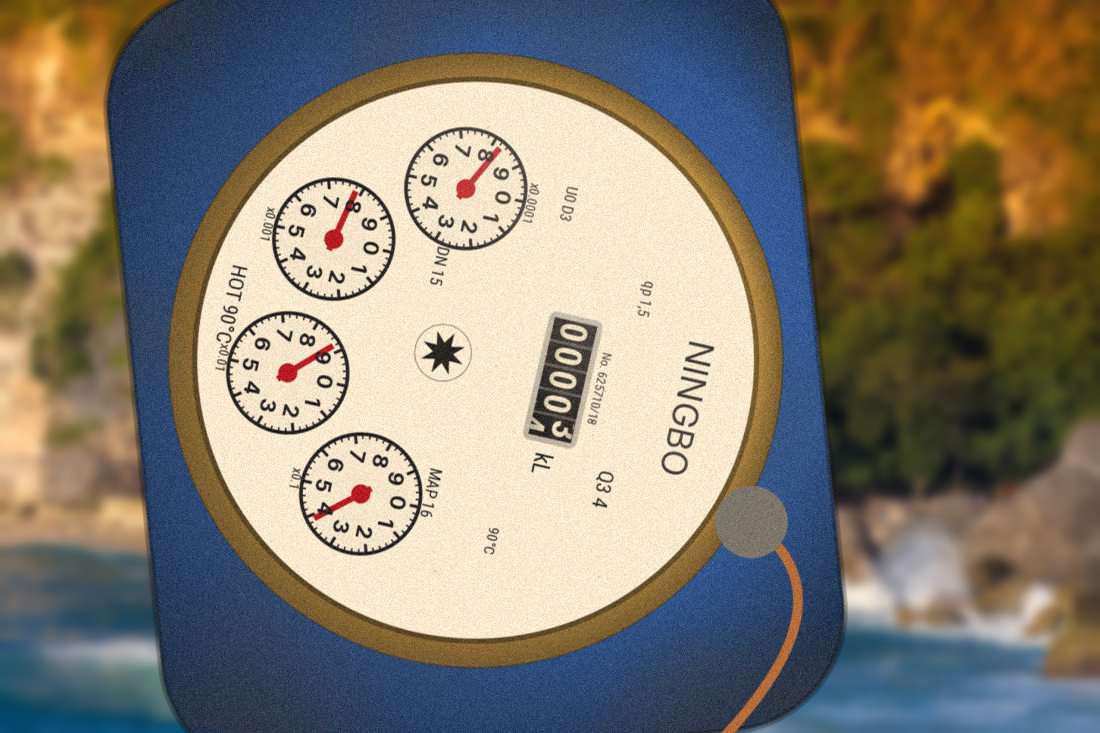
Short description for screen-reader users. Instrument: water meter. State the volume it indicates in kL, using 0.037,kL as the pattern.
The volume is 3.3878,kL
